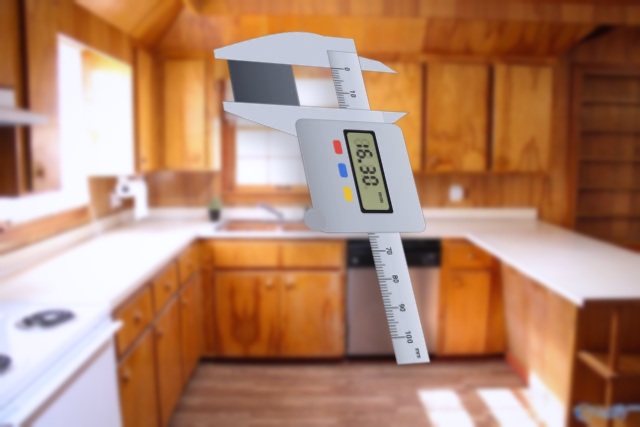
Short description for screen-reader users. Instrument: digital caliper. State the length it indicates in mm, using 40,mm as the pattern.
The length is 16.30,mm
